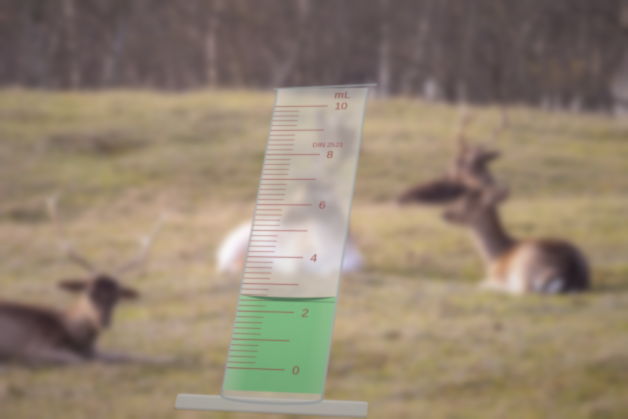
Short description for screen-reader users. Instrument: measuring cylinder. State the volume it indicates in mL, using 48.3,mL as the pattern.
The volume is 2.4,mL
